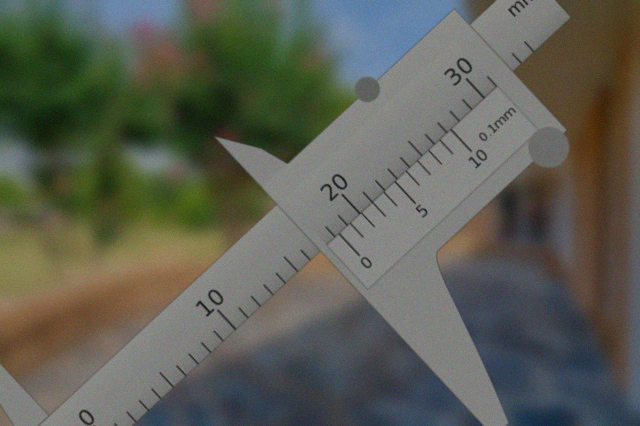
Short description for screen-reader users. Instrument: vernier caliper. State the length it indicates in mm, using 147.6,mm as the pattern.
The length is 18.3,mm
